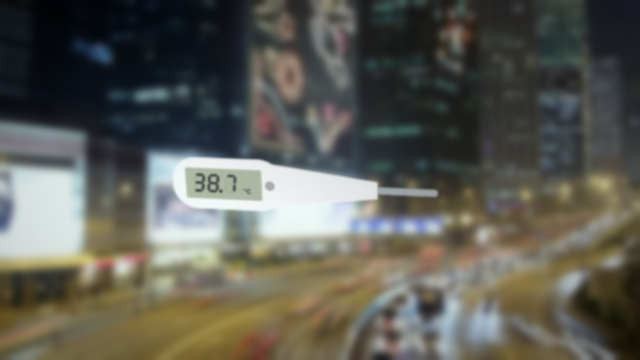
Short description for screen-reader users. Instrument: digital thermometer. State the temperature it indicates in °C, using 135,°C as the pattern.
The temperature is 38.7,°C
